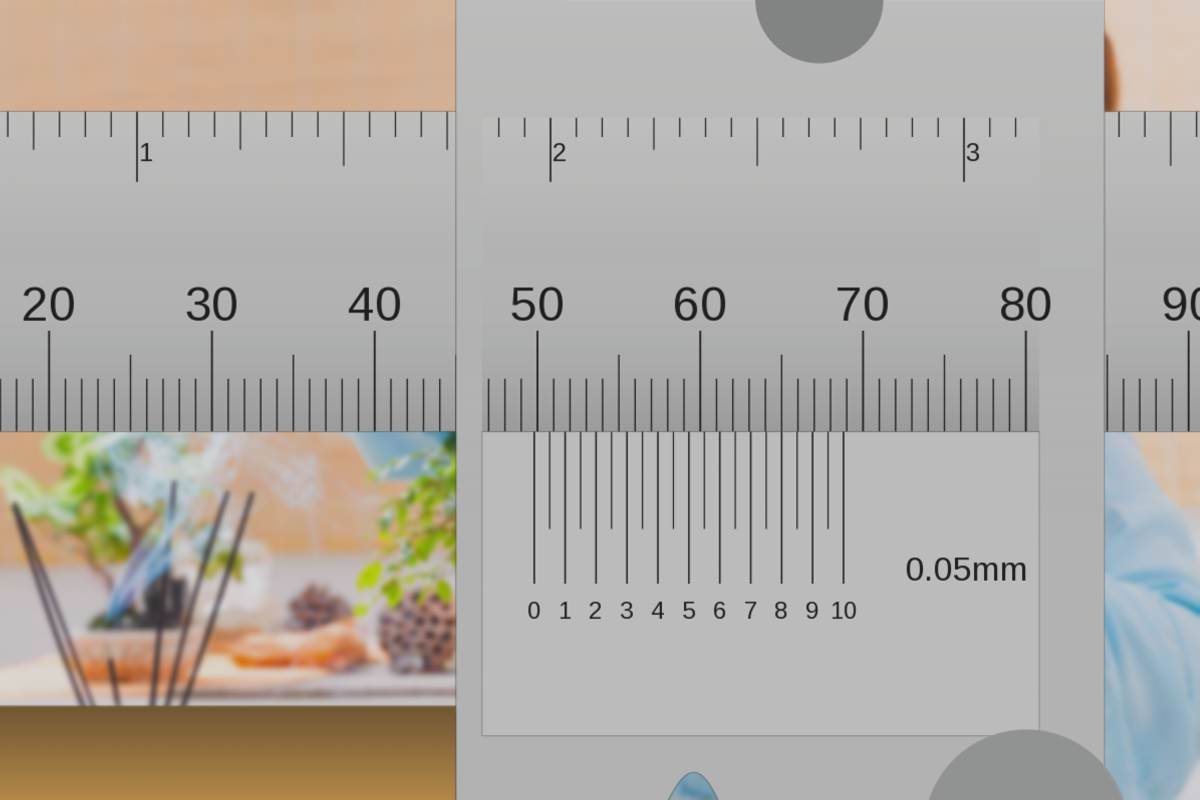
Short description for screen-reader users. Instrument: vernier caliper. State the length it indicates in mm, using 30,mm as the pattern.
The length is 49.8,mm
